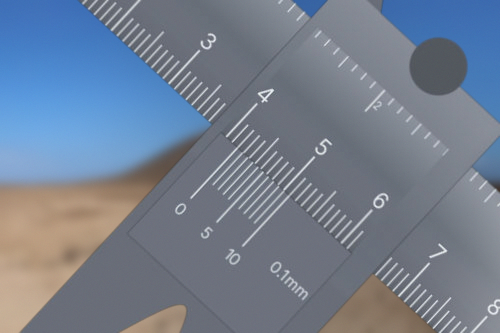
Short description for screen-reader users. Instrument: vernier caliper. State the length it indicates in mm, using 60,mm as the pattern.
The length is 42.0,mm
